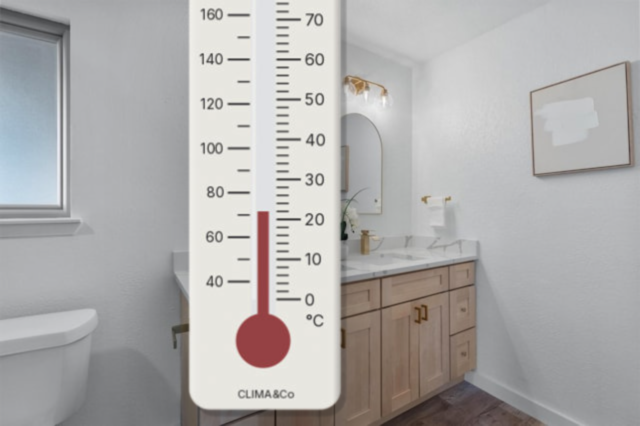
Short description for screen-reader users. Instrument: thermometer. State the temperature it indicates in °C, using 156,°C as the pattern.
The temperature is 22,°C
